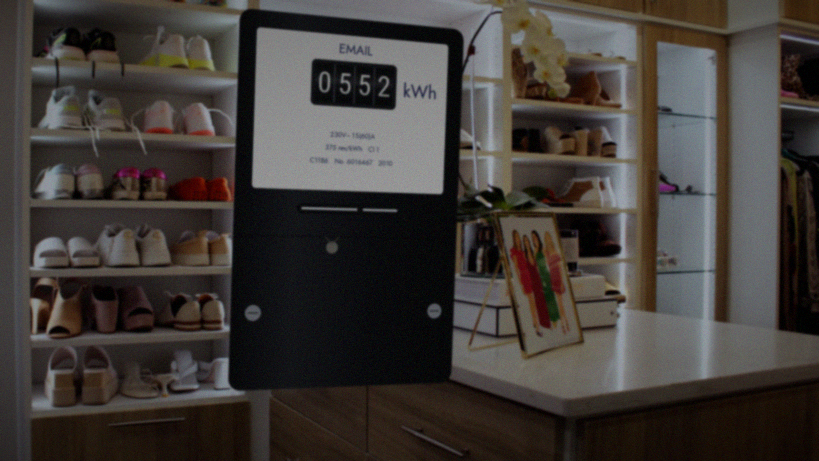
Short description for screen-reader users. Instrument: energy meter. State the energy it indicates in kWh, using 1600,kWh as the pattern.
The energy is 552,kWh
